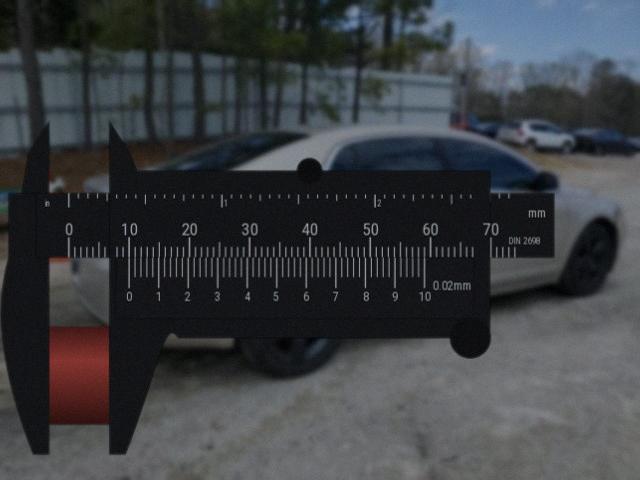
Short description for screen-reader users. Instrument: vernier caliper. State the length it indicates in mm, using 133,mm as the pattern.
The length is 10.0,mm
